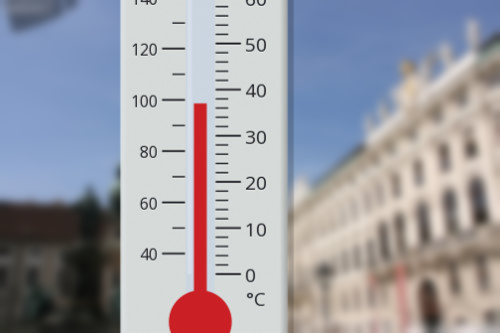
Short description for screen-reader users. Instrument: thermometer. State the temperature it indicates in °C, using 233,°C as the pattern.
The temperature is 37,°C
